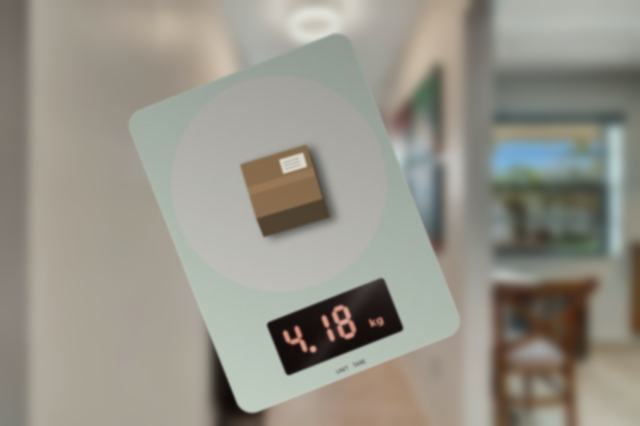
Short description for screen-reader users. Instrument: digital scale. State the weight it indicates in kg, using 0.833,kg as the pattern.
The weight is 4.18,kg
